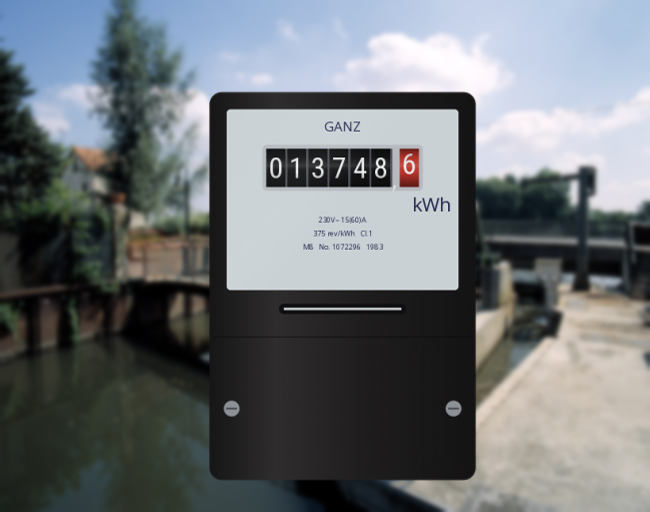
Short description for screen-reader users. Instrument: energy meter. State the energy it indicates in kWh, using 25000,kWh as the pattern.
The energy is 13748.6,kWh
